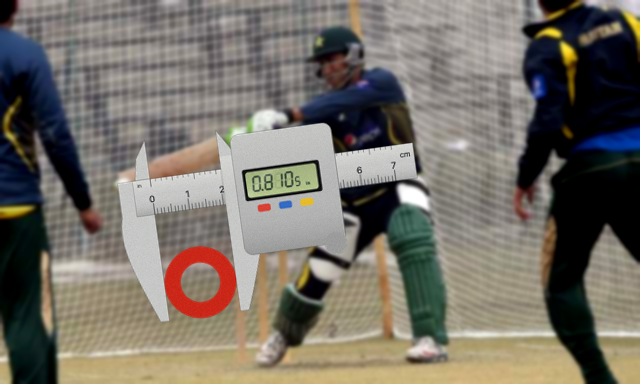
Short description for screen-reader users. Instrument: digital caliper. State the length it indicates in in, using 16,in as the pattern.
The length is 0.8105,in
